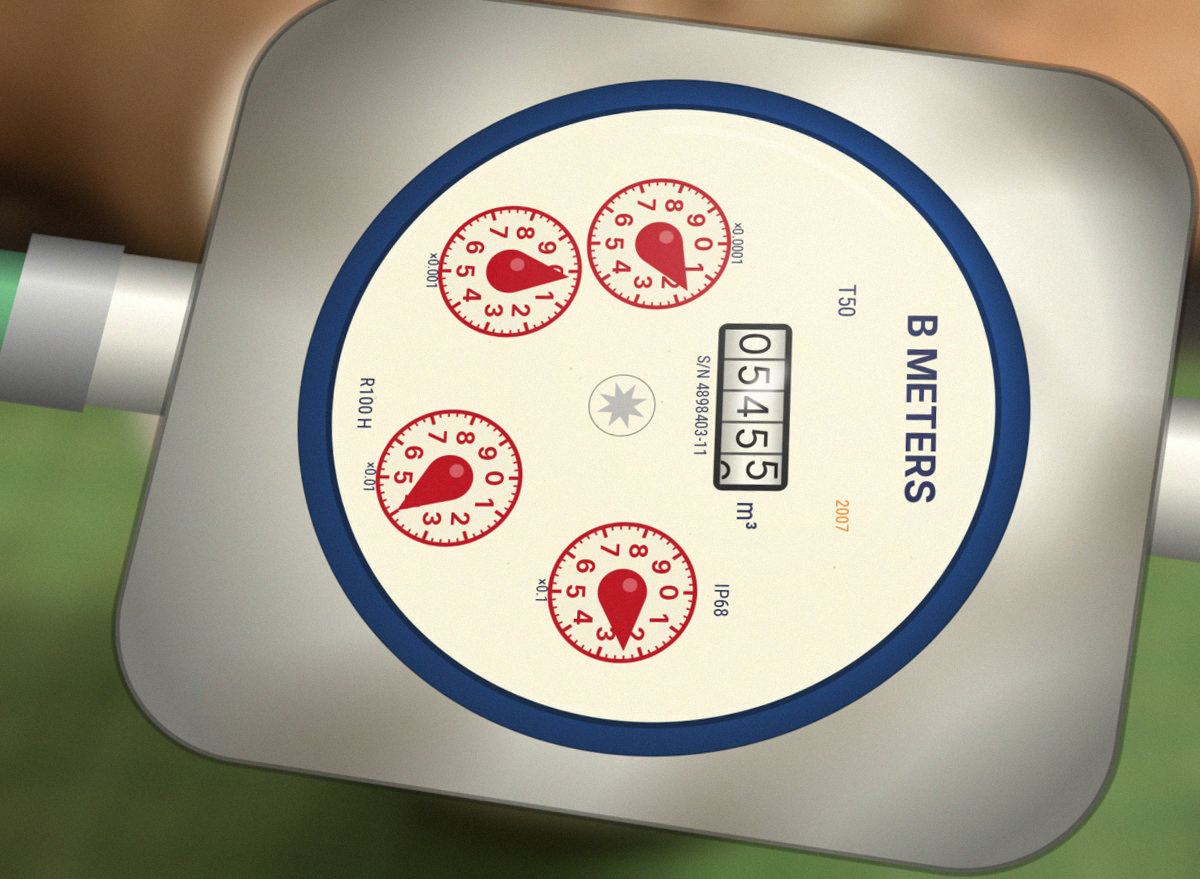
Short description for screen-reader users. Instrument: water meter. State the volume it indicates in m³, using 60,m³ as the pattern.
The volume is 5455.2401,m³
